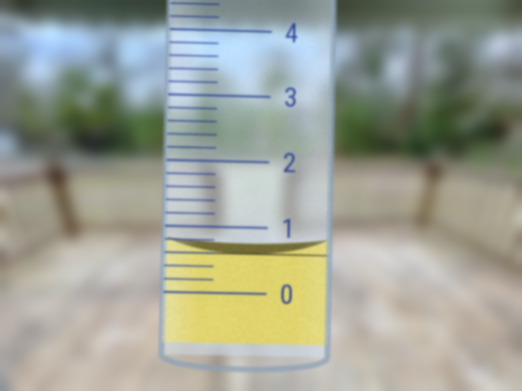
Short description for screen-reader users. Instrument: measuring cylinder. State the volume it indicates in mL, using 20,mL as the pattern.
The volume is 0.6,mL
